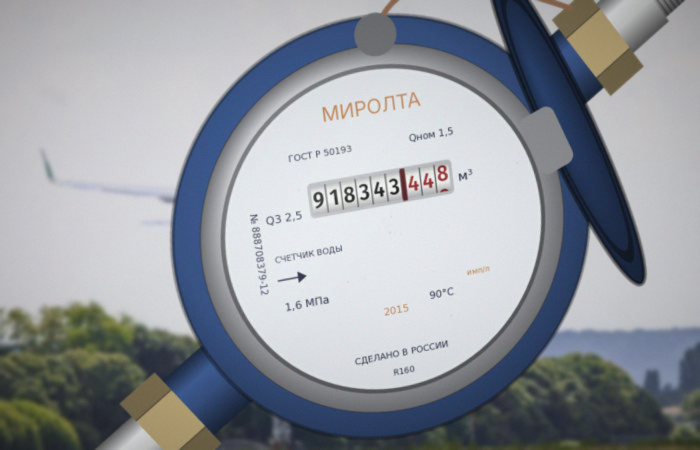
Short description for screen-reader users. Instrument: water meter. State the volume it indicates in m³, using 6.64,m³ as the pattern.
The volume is 918343.448,m³
